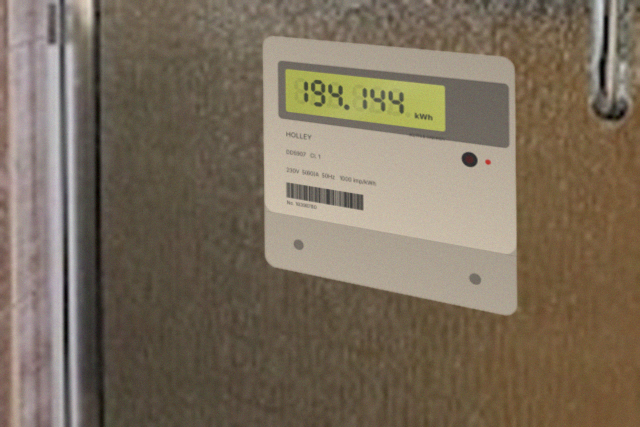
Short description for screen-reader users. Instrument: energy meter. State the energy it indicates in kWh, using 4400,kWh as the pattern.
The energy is 194.144,kWh
